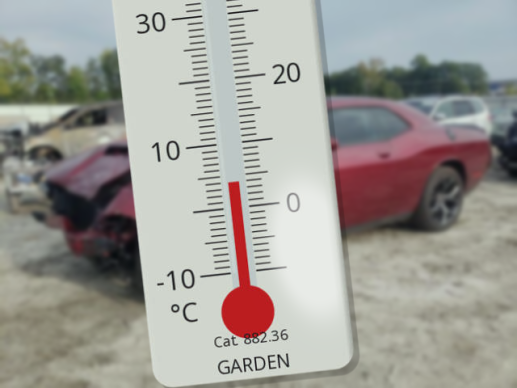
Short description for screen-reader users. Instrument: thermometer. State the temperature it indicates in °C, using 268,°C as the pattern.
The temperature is 4,°C
